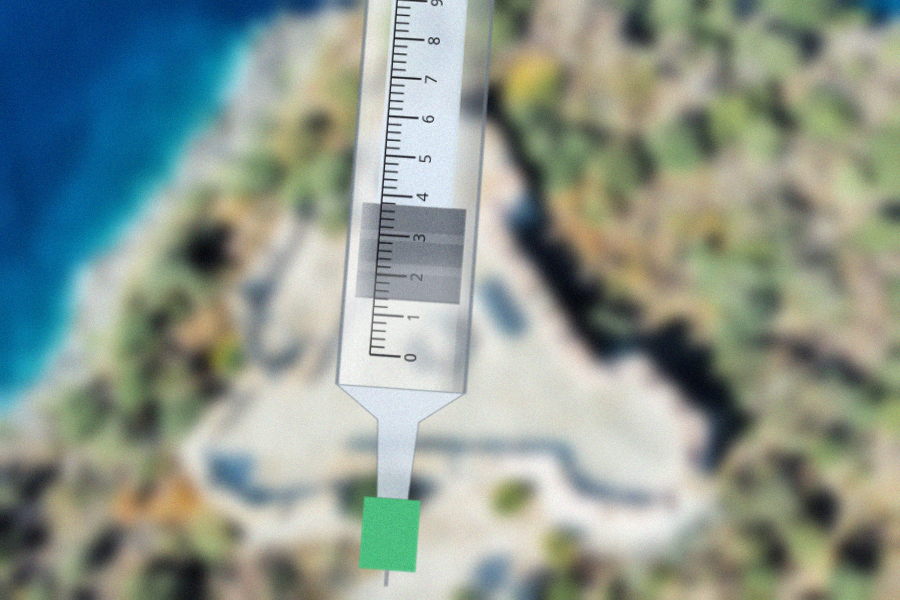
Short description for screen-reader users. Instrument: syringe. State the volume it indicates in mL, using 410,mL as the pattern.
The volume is 1.4,mL
